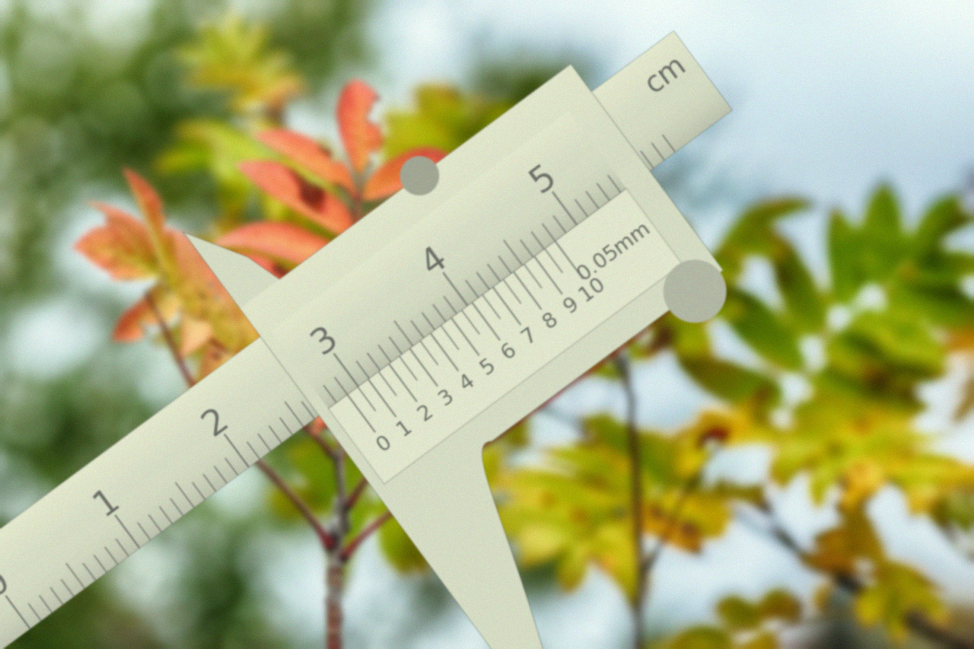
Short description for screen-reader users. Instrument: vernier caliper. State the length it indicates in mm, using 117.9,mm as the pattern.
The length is 29.0,mm
